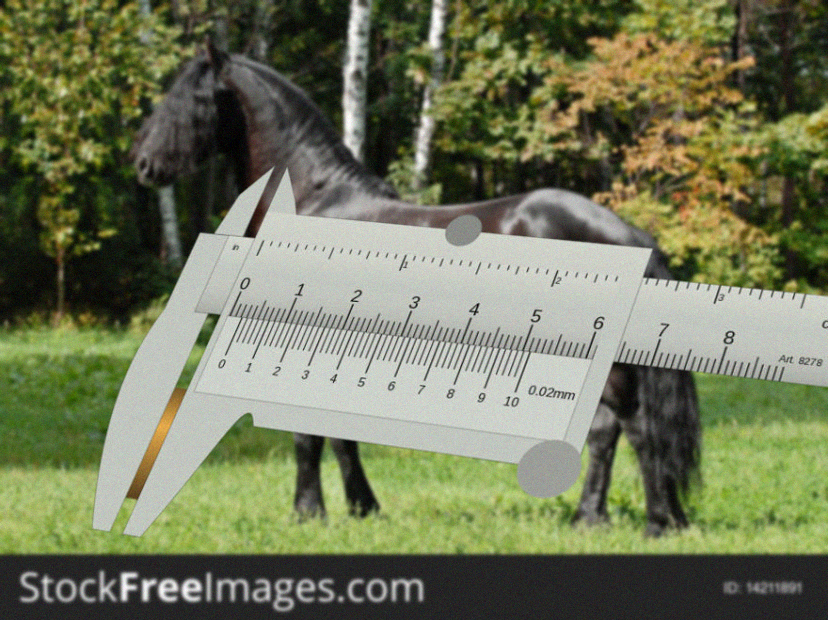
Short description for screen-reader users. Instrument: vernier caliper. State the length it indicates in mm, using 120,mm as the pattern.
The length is 2.2,mm
